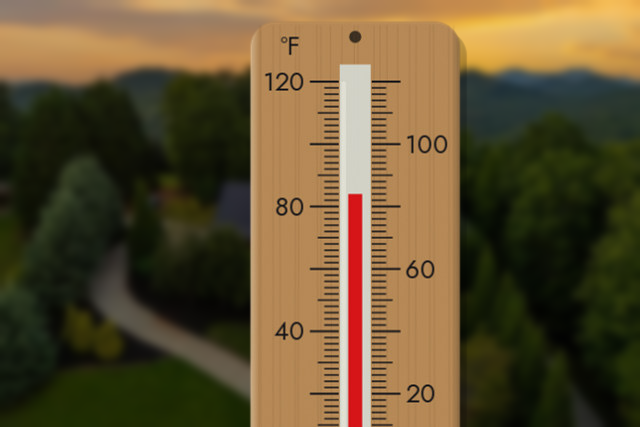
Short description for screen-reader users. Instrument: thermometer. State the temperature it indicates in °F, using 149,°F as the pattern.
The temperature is 84,°F
